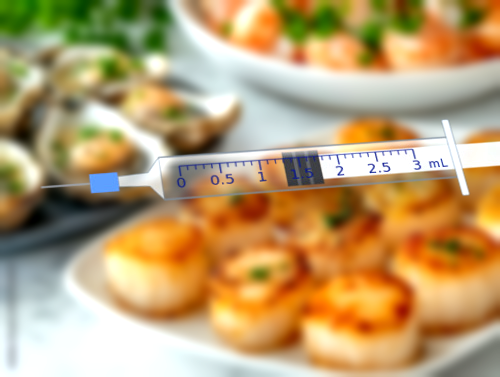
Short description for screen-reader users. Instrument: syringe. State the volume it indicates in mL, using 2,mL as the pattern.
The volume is 1.3,mL
